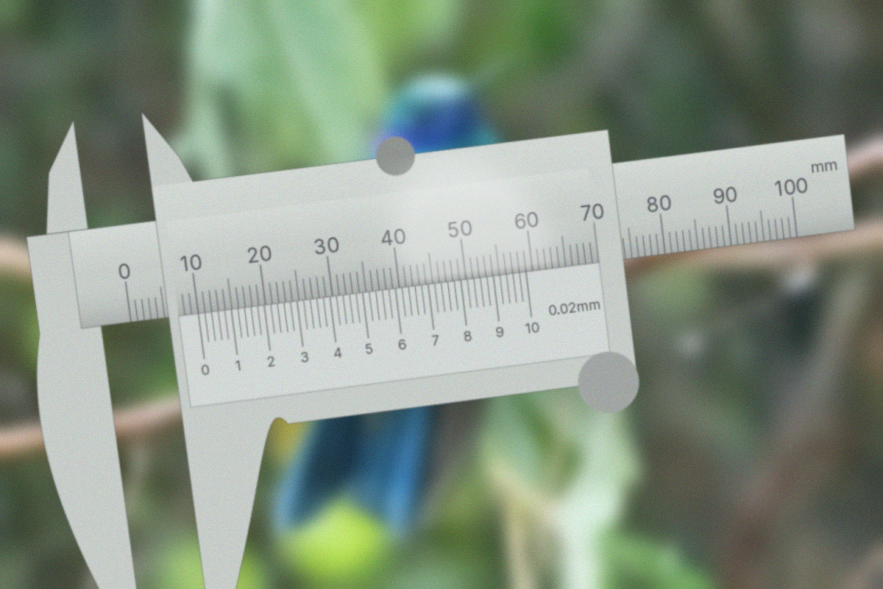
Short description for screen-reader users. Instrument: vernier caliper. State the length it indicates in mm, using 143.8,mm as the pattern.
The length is 10.0,mm
